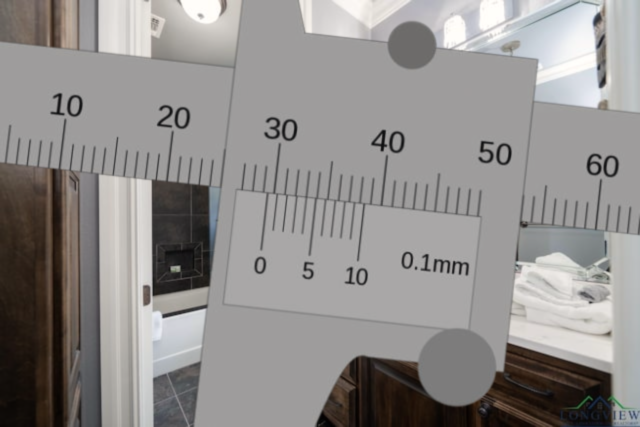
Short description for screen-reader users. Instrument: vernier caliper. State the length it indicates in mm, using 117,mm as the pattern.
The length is 29.4,mm
